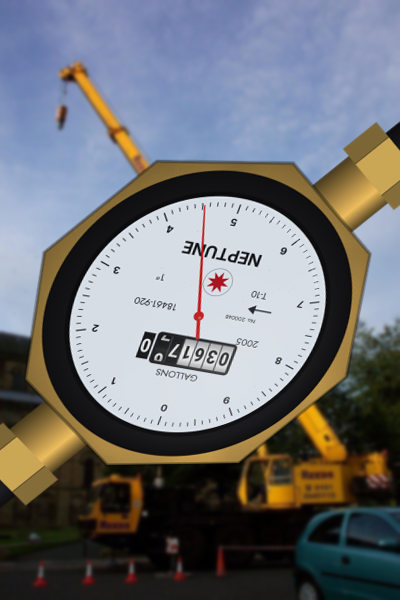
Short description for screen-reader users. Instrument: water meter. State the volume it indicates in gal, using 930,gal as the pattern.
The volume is 361764.5,gal
